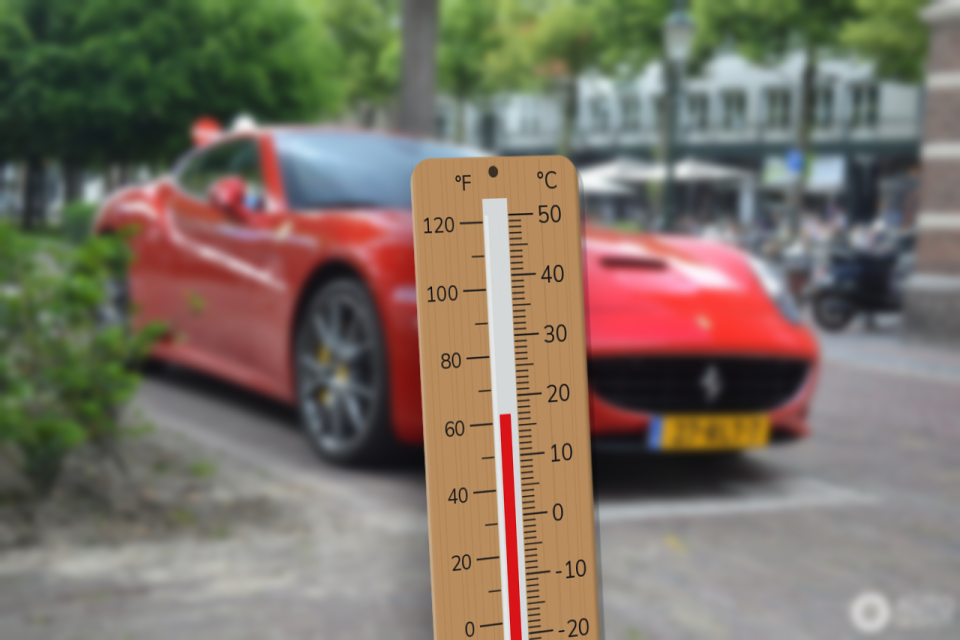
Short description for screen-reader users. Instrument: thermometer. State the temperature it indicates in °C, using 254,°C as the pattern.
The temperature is 17,°C
